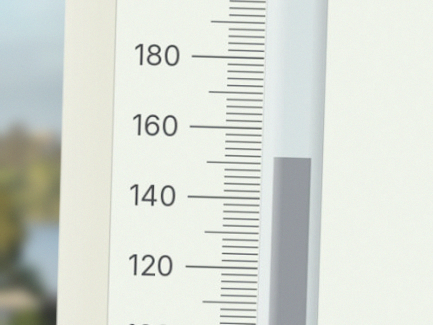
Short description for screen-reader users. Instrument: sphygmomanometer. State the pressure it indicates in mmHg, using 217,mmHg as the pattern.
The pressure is 152,mmHg
